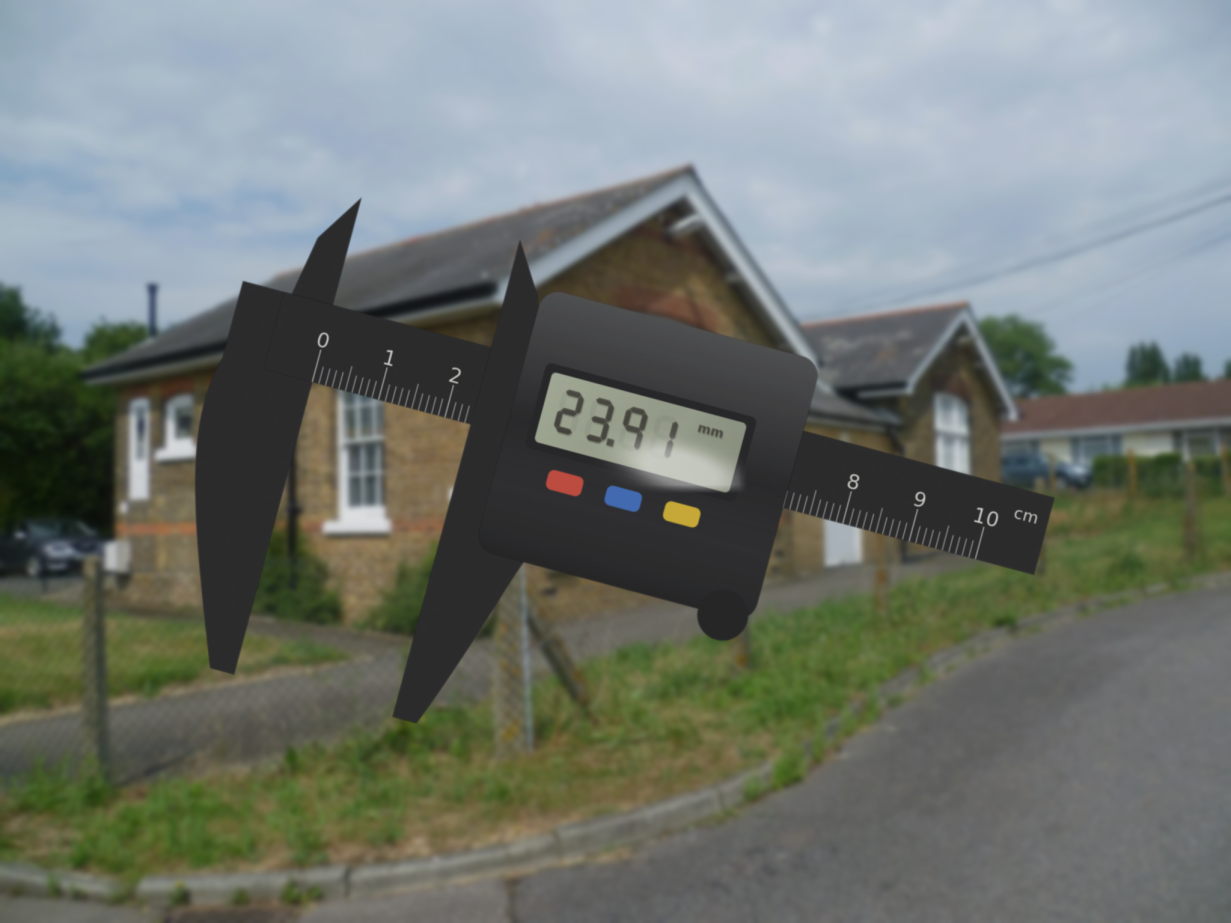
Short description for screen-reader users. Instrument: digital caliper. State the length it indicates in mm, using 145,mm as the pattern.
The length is 23.91,mm
